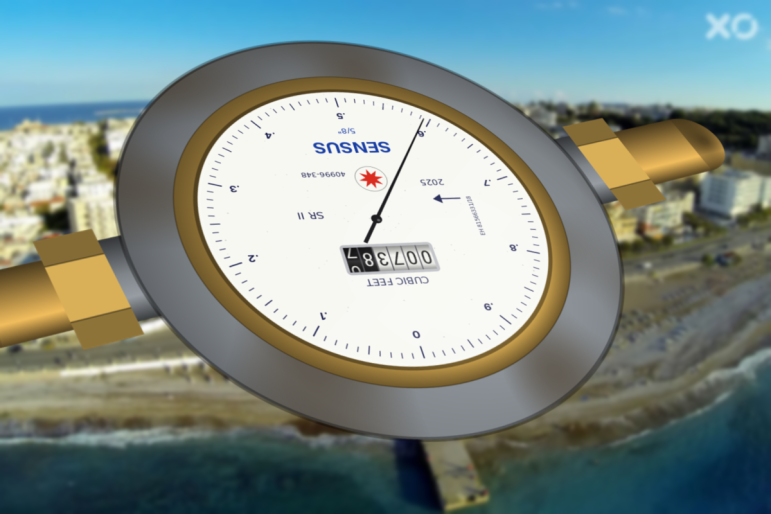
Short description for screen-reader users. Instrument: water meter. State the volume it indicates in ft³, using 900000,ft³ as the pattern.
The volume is 7386.59,ft³
